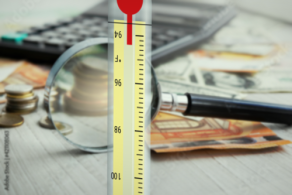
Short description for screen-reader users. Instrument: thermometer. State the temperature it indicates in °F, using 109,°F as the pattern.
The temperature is 94.4,°F
